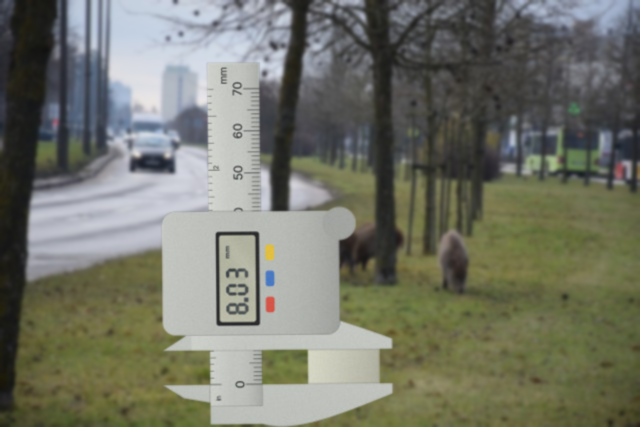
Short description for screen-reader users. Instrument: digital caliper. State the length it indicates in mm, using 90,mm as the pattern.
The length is 8.03,mm
